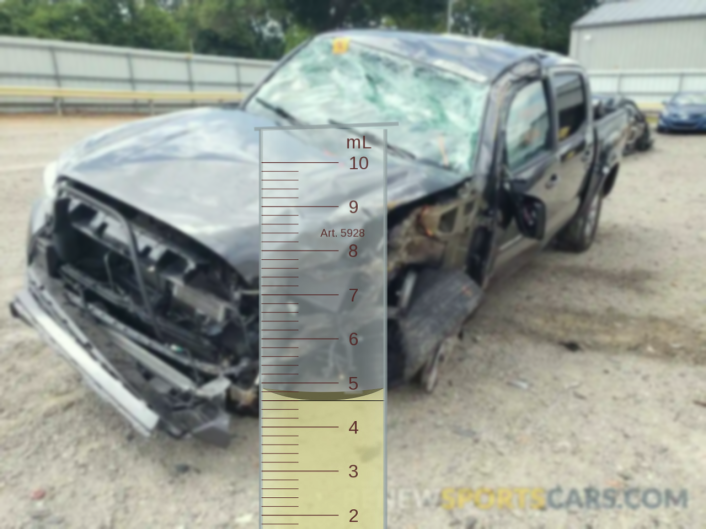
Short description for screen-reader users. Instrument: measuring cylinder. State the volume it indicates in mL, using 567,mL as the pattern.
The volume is 4.6,mL
